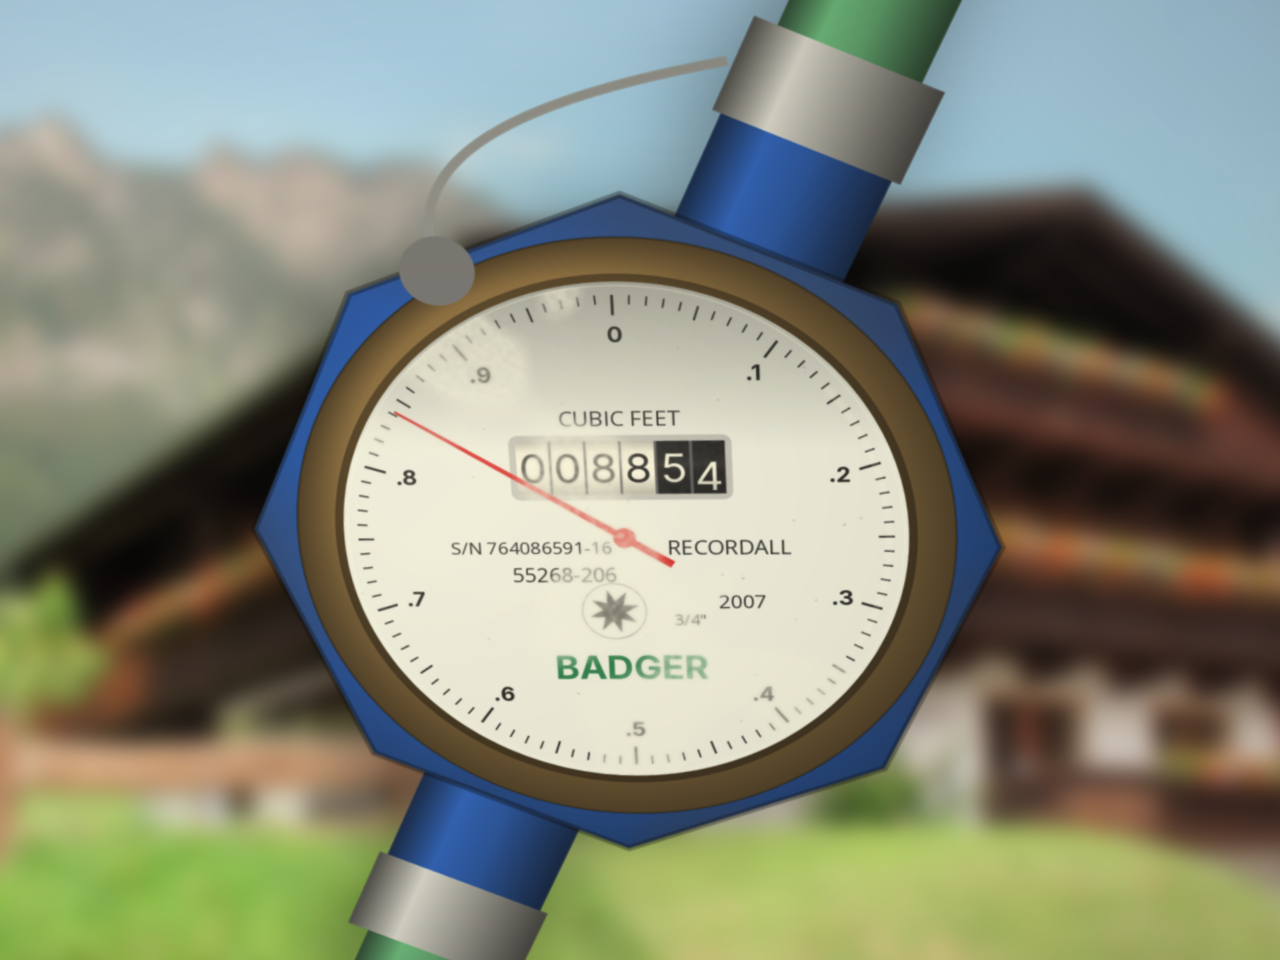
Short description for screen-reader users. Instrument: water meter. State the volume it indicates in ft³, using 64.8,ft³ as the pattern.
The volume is 8853.84,ft³
